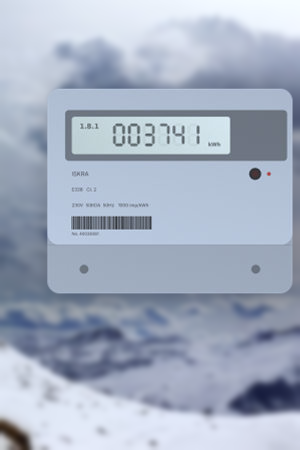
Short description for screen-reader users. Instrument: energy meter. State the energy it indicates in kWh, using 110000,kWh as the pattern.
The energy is 3741,kWh
